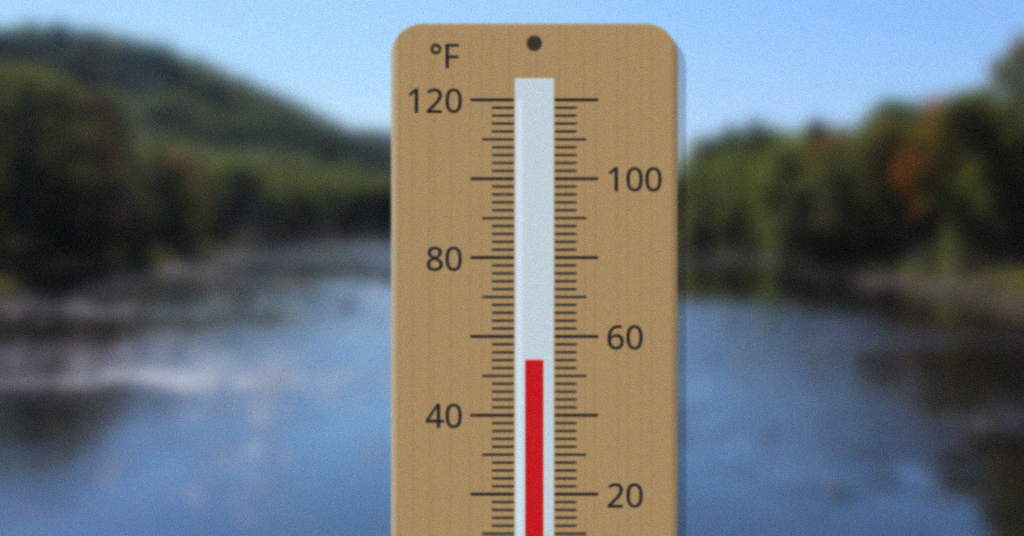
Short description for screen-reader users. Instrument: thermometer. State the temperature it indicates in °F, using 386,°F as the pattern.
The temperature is 54,°F
